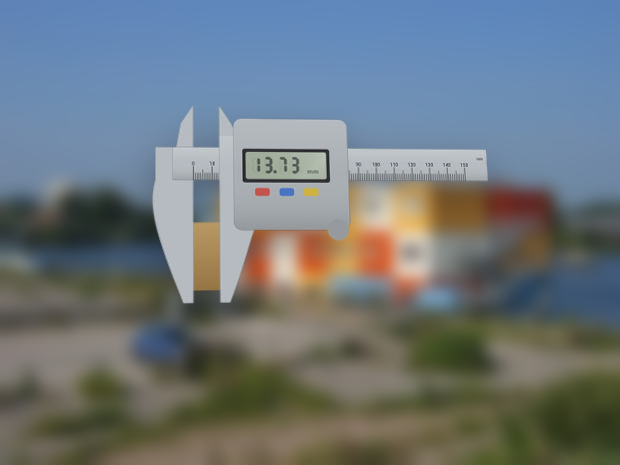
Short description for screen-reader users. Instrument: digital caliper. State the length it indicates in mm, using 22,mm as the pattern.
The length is 13.73,mm
